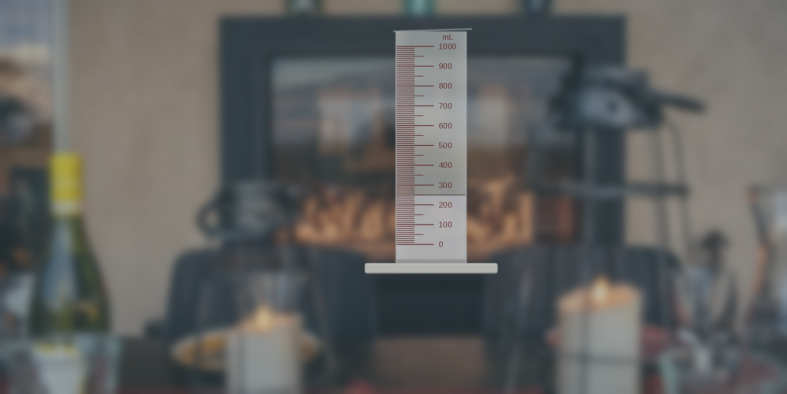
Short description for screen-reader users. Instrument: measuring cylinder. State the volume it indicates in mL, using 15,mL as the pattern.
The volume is 250,mL
